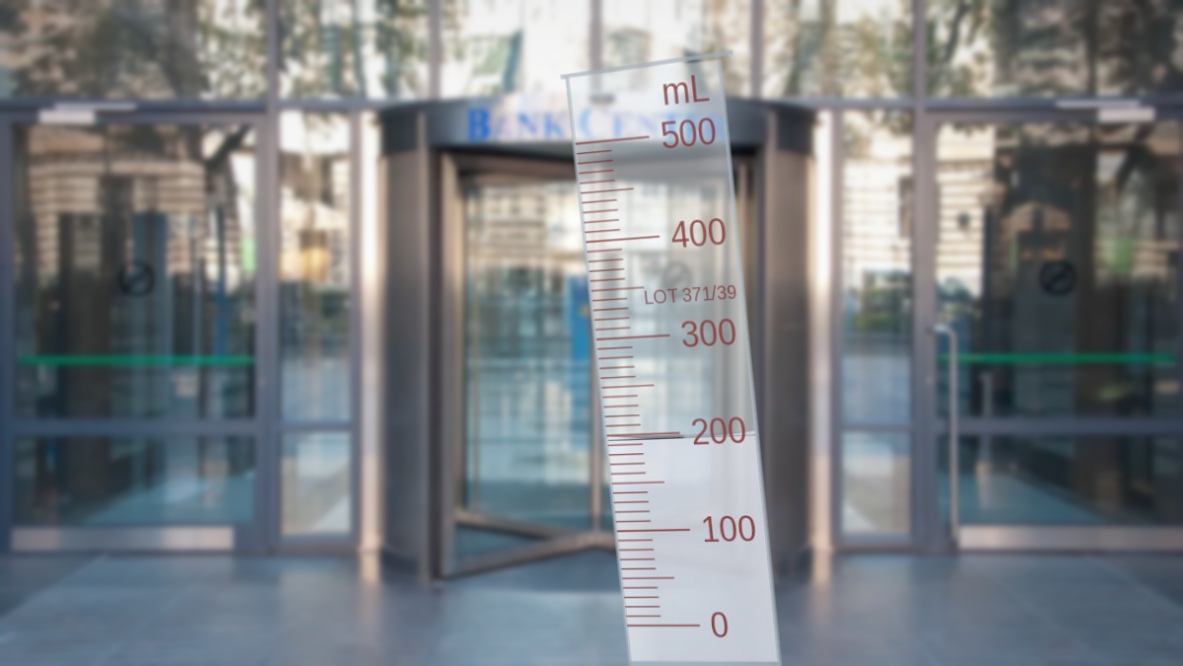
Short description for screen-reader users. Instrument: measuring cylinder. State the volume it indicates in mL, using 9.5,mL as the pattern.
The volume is 195,mL
